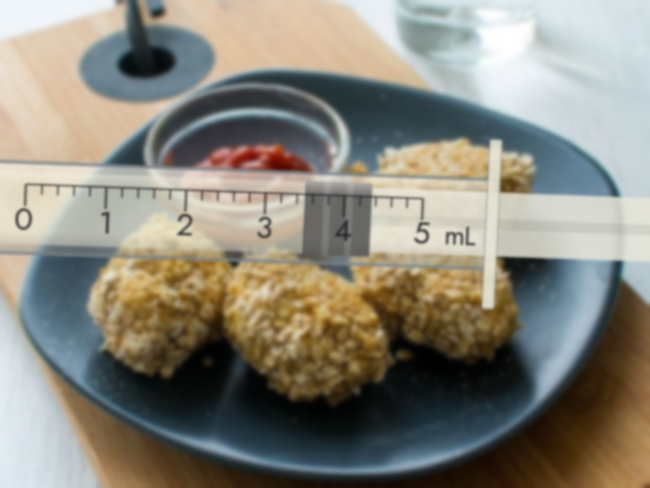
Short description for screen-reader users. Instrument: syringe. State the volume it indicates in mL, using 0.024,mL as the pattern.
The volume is 3.5,mL
